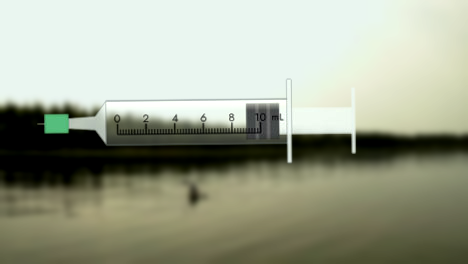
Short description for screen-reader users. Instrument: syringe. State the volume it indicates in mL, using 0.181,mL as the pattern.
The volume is 9,mL
